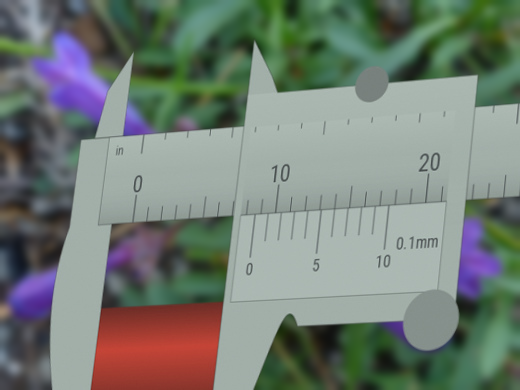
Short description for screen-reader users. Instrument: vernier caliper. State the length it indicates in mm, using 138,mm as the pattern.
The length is 8.6,mm
